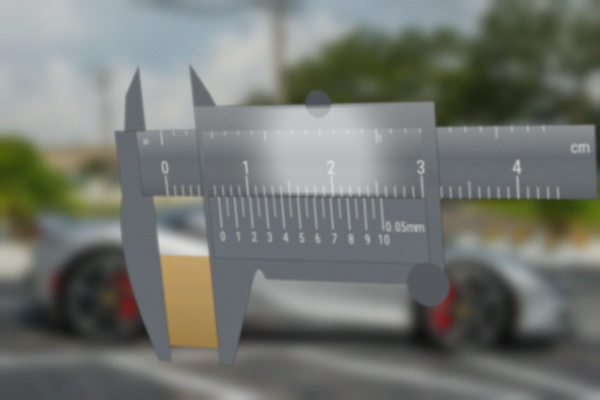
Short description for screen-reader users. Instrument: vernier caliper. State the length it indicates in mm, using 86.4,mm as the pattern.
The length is 6.4,mm
